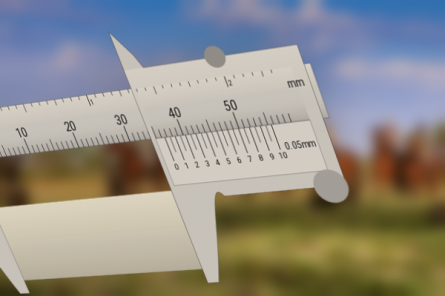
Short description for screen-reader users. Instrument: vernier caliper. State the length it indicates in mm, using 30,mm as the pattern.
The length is 36.6,mm
